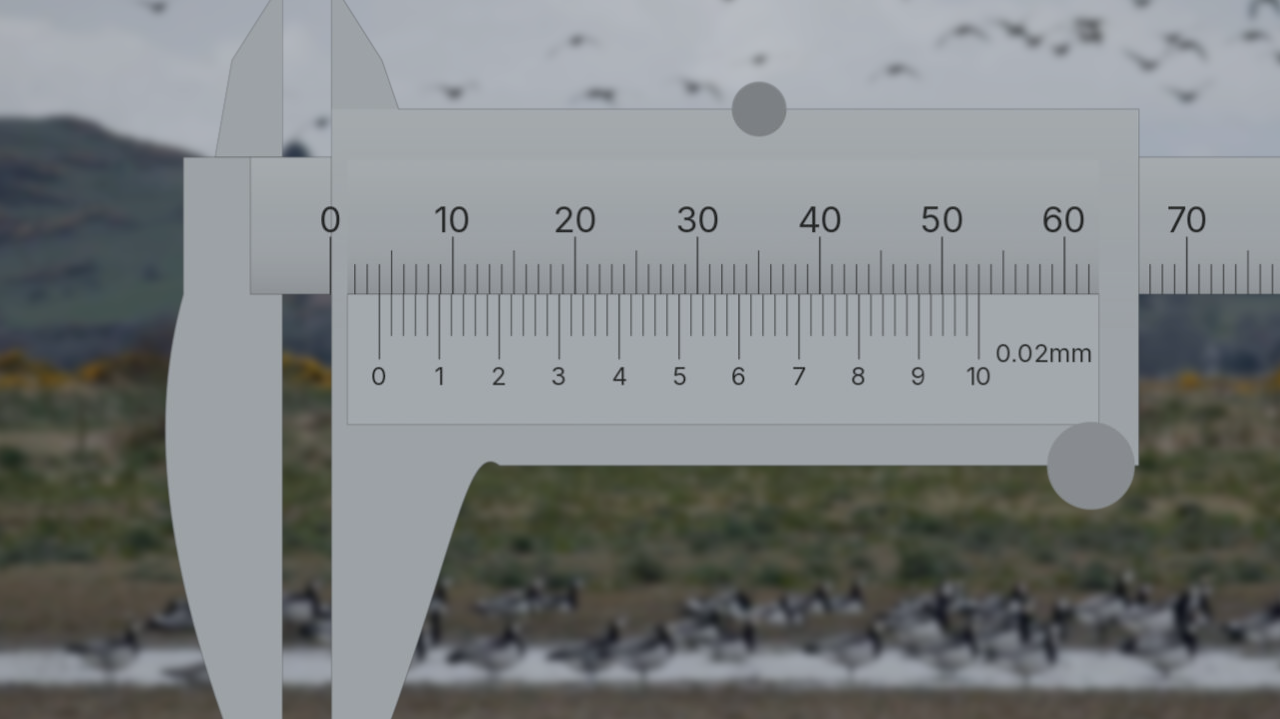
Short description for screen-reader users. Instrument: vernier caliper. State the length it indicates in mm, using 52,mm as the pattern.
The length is 4.0,mm
